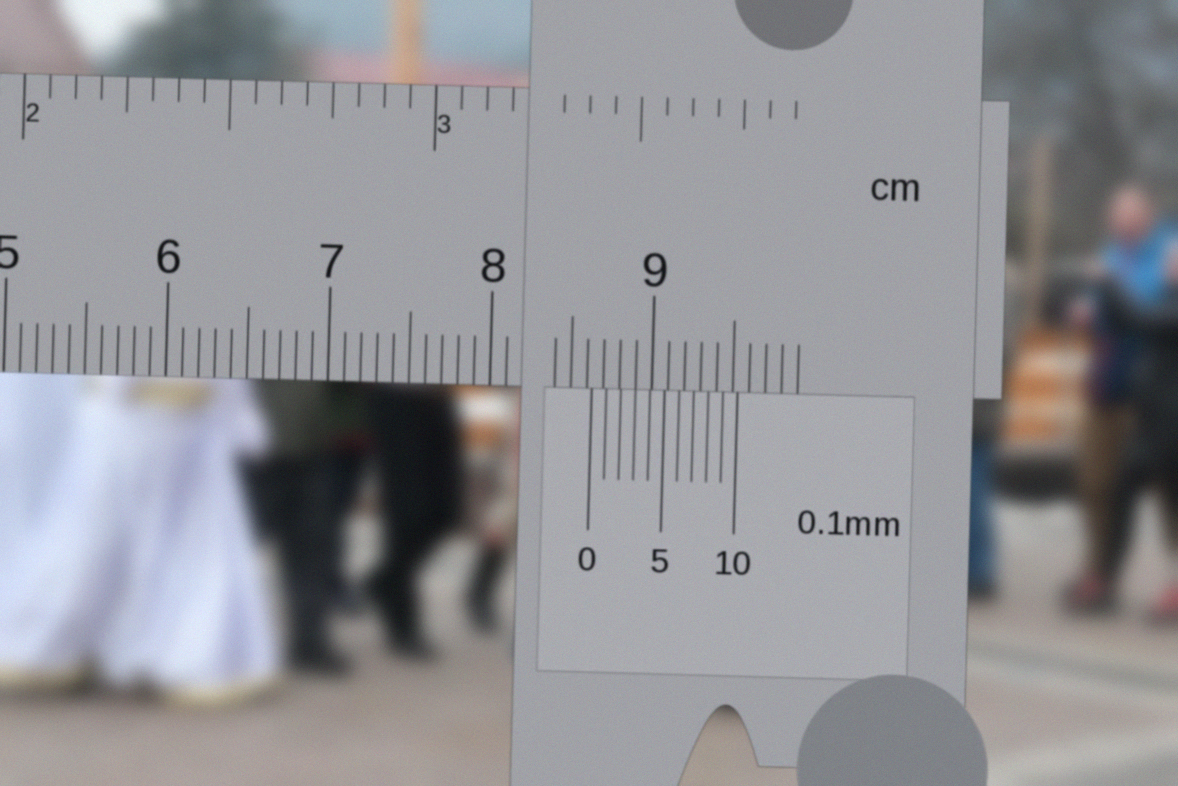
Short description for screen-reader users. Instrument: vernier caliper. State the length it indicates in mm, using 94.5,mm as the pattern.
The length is 86.3,mm
